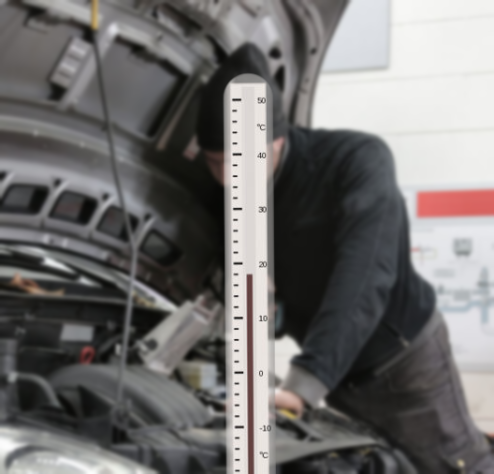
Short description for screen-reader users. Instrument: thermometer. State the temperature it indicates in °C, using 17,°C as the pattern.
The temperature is 18,°C
